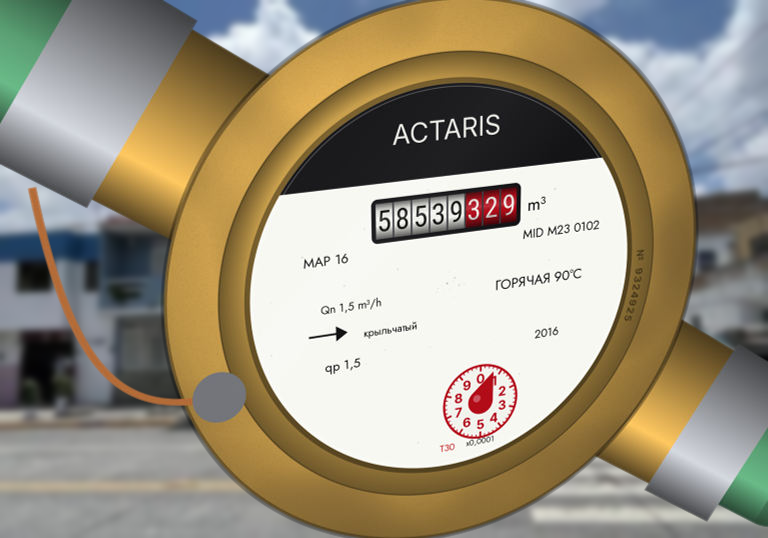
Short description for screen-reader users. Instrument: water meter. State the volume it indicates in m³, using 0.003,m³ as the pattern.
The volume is 58539.3290,m³
